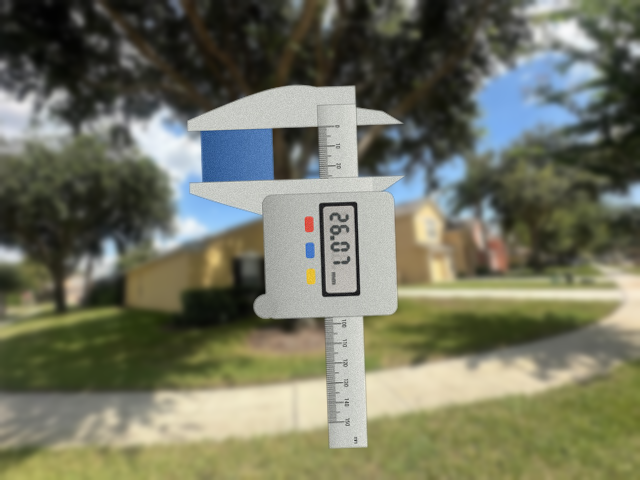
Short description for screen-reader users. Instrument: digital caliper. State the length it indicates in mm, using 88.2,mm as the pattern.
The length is 26.07,mm
